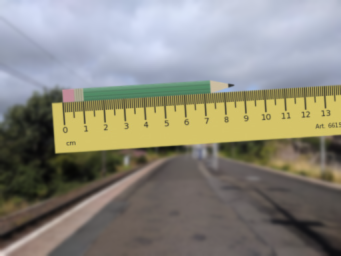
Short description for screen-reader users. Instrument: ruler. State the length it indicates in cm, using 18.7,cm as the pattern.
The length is 8.5,cm
